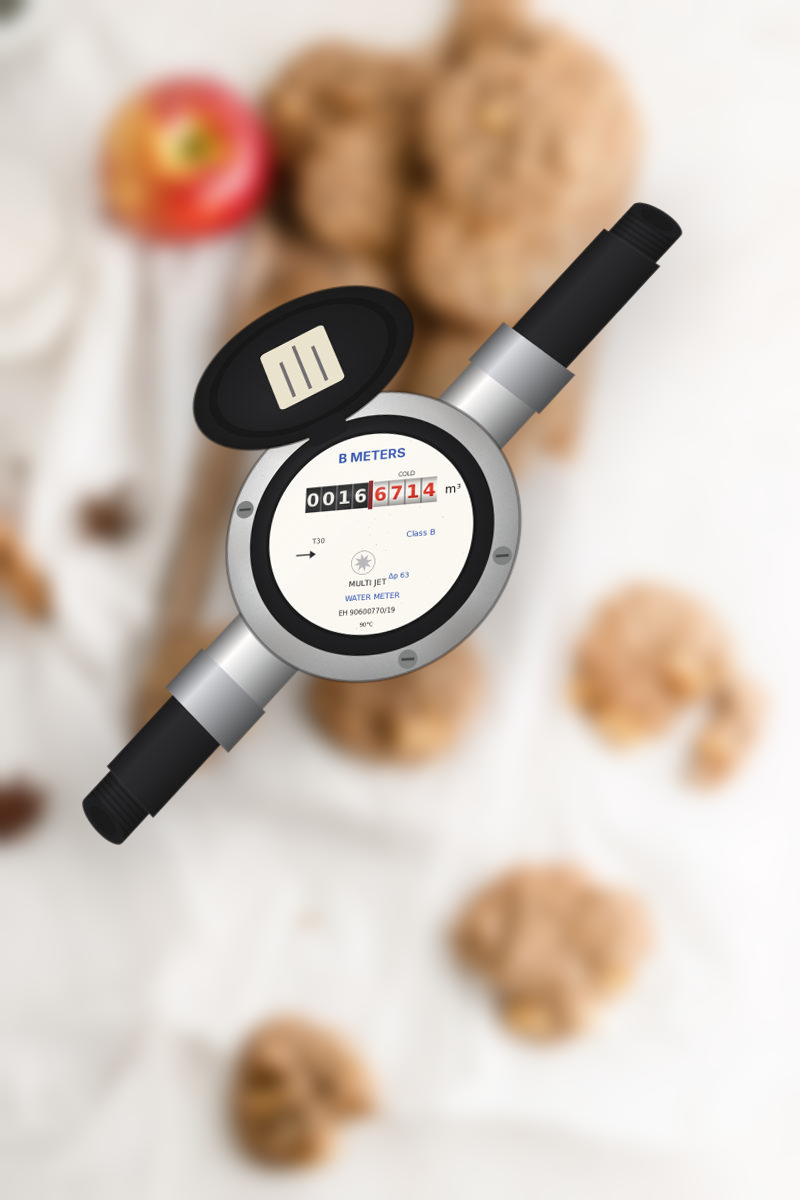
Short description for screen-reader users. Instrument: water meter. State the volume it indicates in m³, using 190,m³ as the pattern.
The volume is 16.6714,m³
